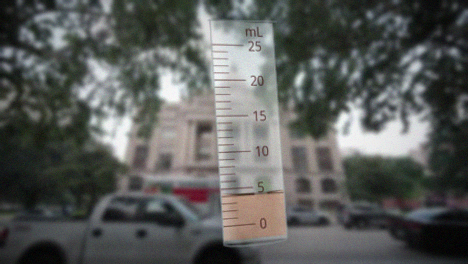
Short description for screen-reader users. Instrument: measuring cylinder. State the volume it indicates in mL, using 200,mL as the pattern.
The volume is 4,mL
